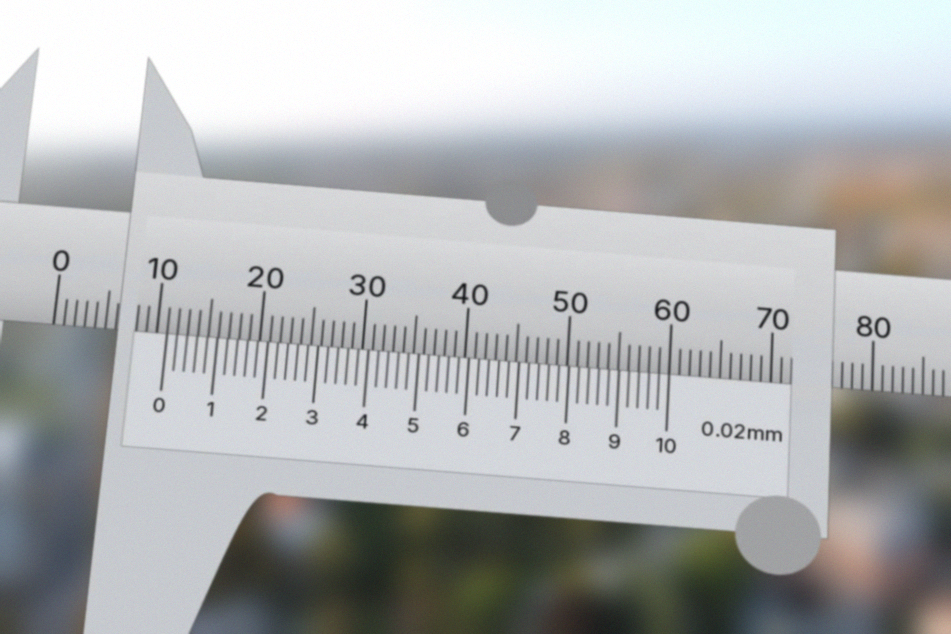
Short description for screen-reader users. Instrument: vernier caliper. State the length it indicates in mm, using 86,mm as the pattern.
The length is 11.0,mm
